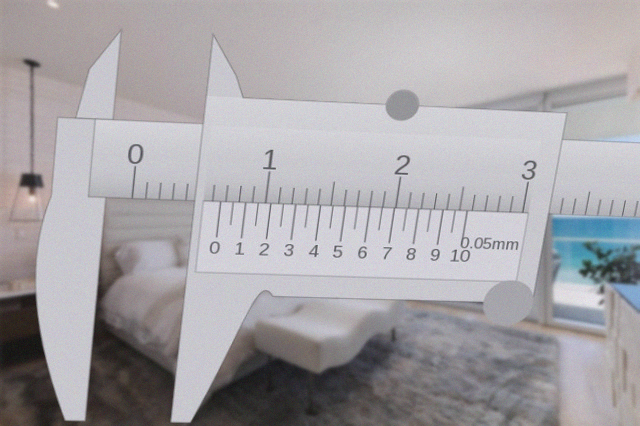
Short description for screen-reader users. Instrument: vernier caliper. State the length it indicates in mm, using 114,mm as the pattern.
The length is 6.6,mm
